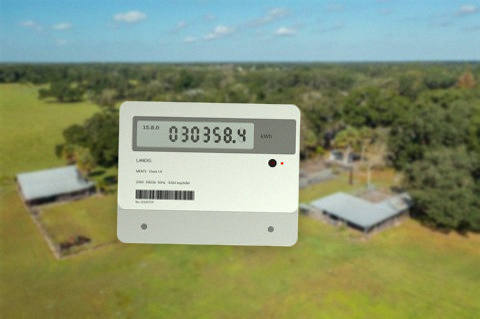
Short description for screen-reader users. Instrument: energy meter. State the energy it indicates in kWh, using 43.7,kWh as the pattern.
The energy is 30358.4,kWh
